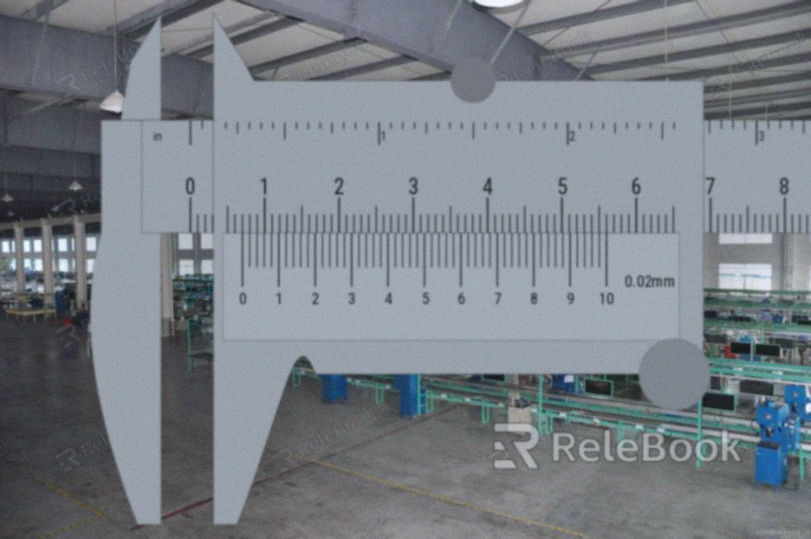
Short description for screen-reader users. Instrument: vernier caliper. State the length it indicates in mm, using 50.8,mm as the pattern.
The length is 7.0,mm
